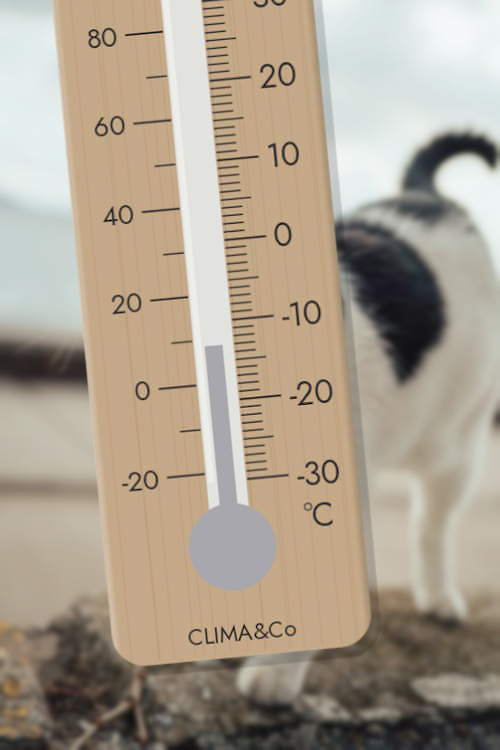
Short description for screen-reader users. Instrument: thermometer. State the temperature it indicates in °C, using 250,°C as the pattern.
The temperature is -13,°C
